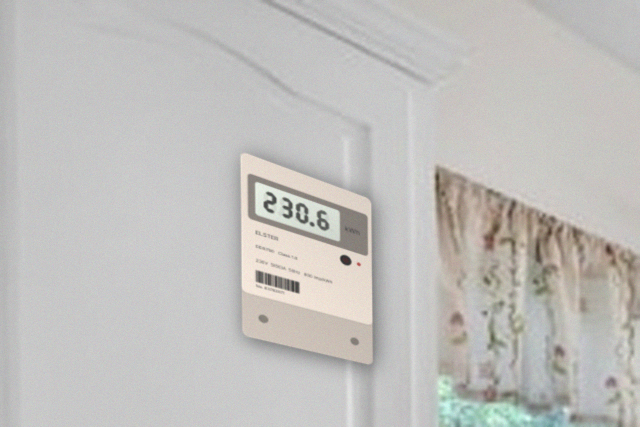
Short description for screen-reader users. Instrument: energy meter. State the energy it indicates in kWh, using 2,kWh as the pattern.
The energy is 230.6,kWh
